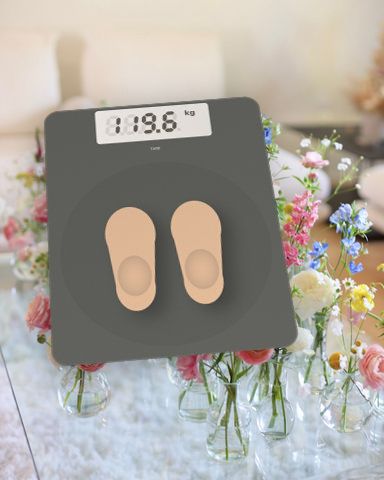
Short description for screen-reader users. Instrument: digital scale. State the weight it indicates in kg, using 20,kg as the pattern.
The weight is 119.6,kg
